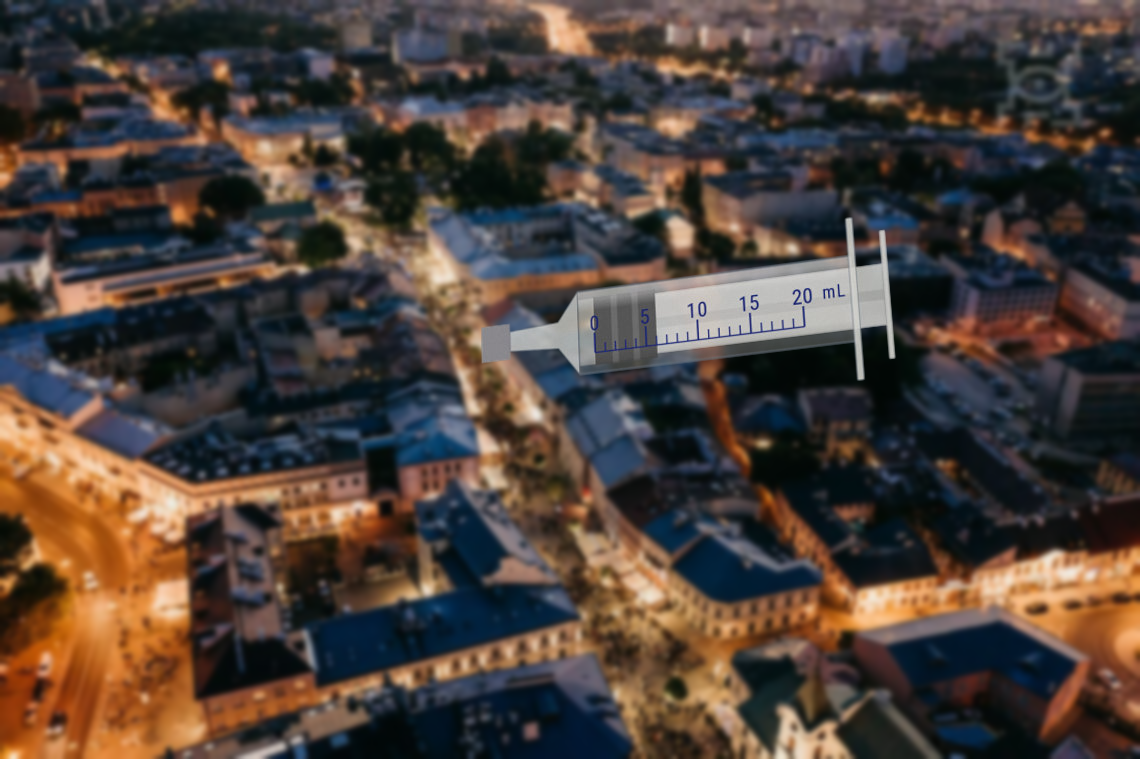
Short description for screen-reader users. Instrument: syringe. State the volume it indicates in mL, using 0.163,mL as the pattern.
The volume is 0,mL
